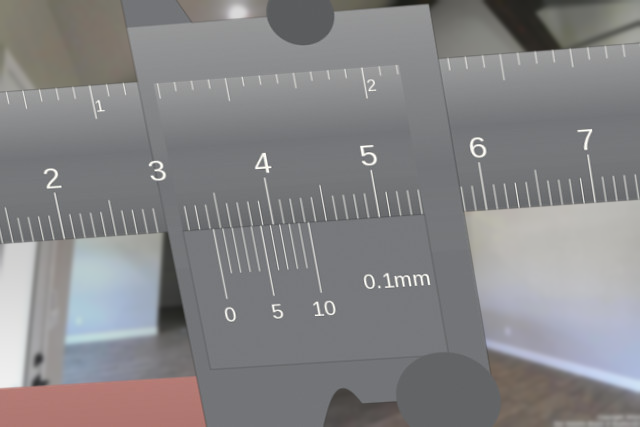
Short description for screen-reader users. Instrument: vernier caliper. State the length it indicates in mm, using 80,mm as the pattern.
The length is 34.3,mm
